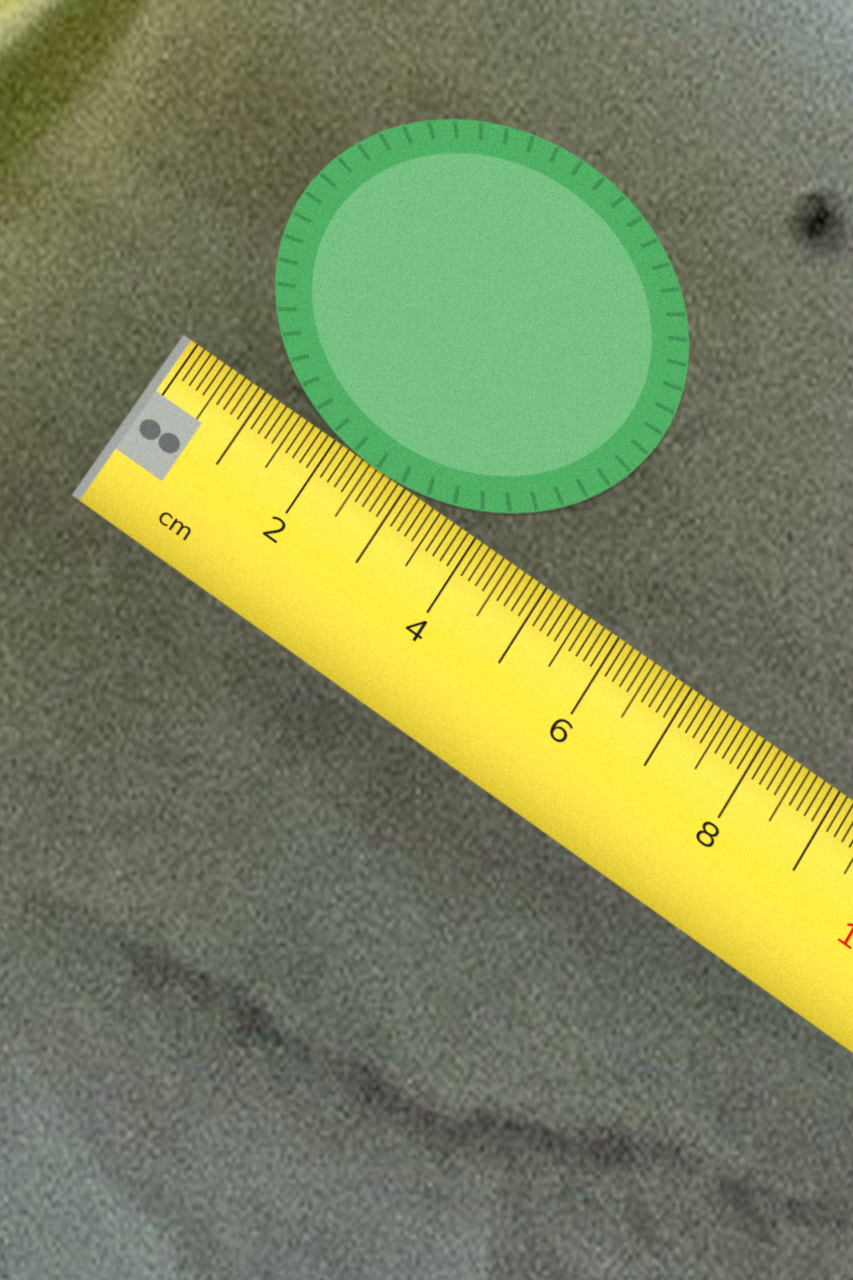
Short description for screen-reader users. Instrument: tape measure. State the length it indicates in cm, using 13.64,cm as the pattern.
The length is 5.2,cm
